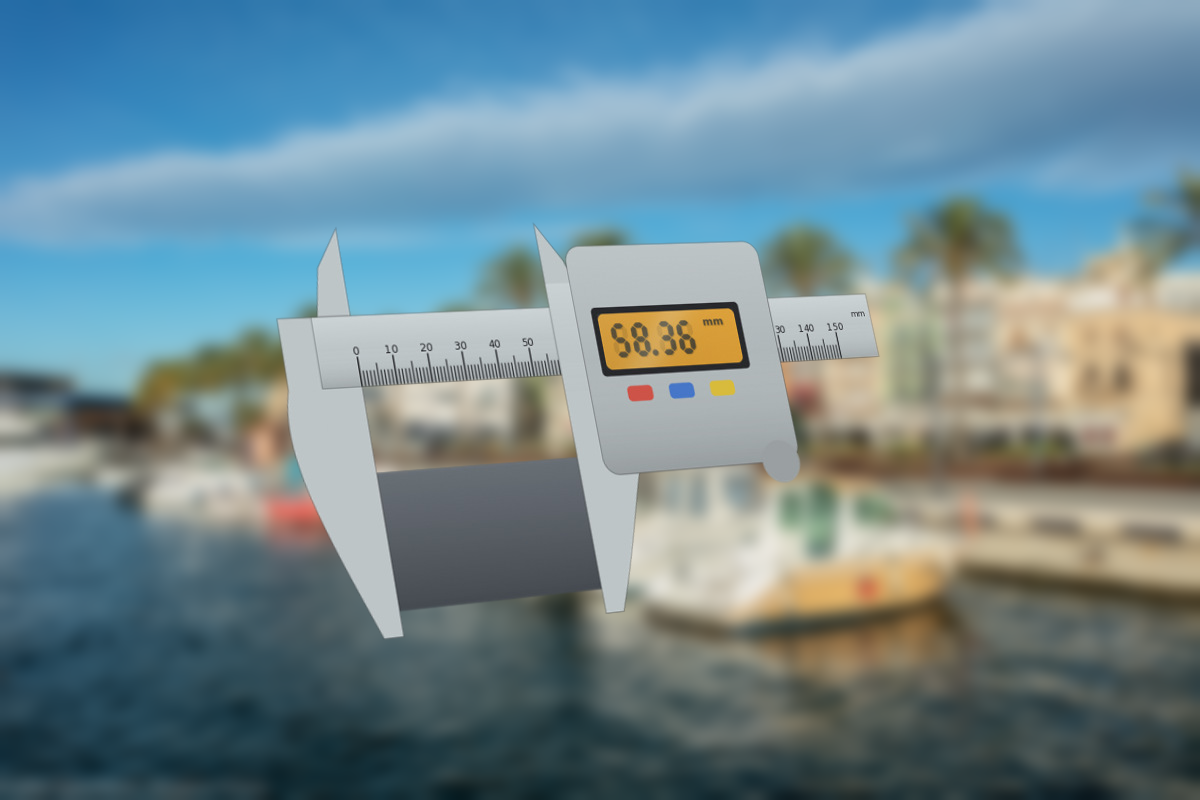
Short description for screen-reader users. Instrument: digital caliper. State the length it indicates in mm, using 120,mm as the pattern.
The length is 58.36,mm
